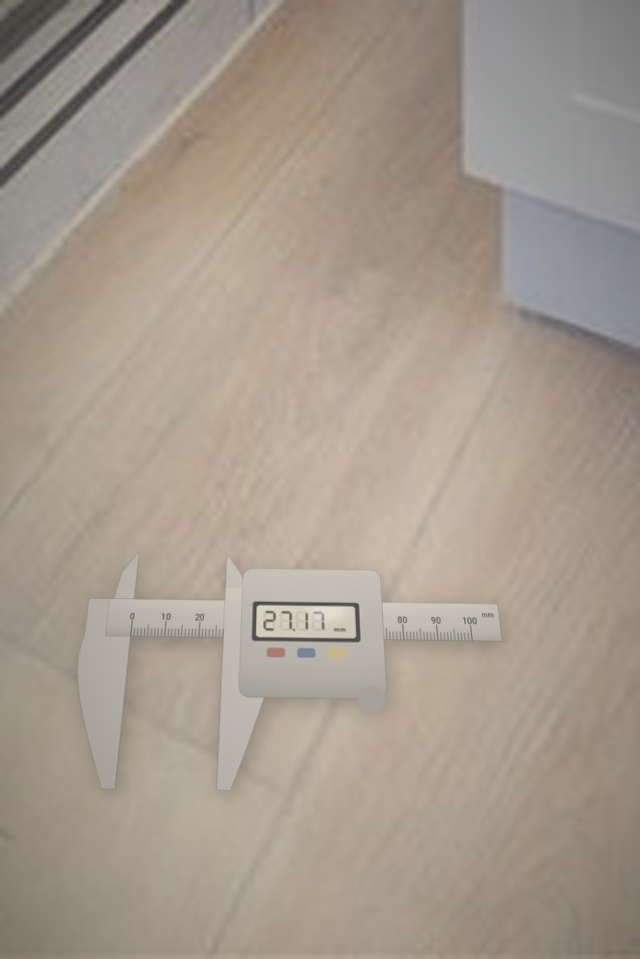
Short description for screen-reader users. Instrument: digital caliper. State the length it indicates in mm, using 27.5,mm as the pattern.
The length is 27.17,mm
